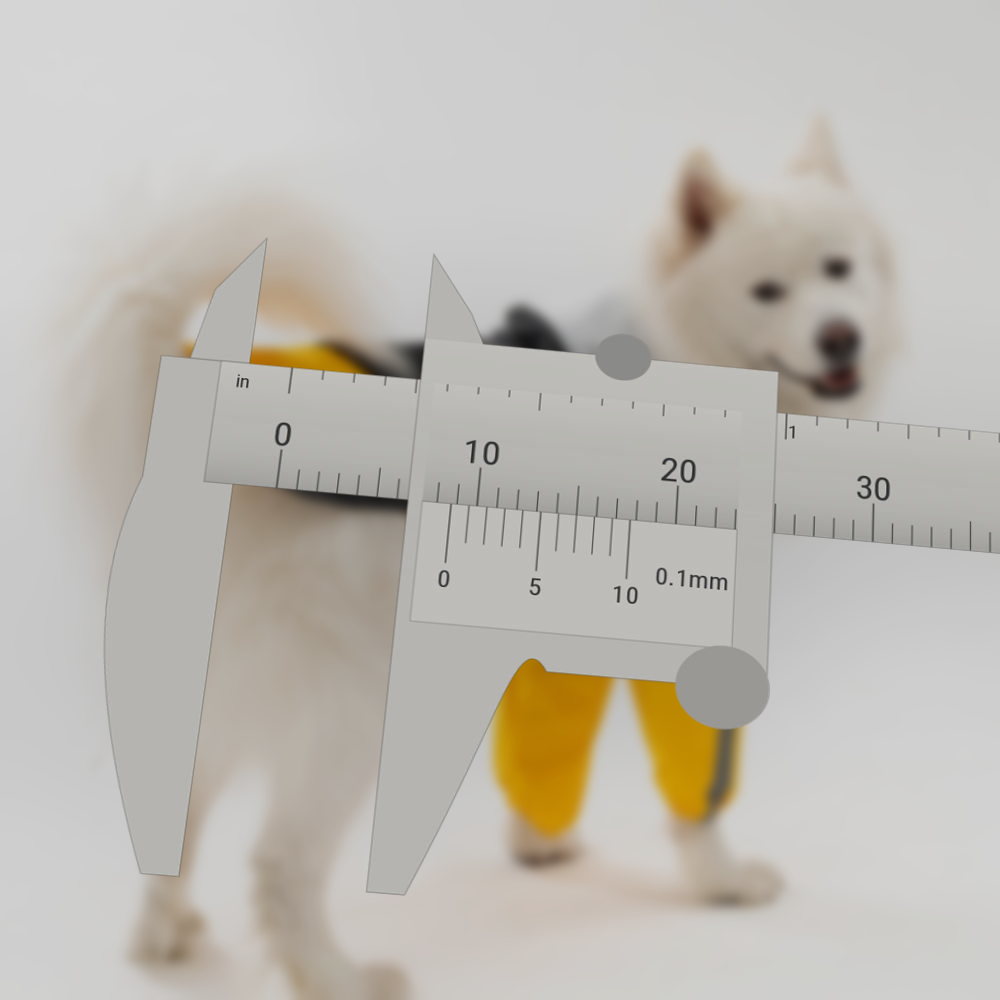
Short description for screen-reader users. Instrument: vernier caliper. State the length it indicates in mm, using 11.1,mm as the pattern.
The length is 8.7,mm
